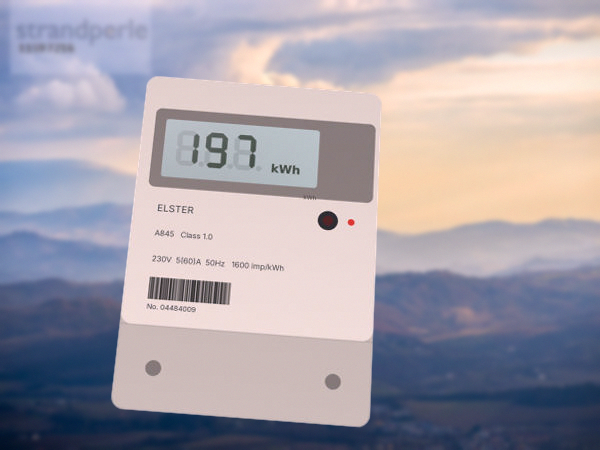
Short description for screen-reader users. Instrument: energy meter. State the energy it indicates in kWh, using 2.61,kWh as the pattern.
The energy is 197,kWh
